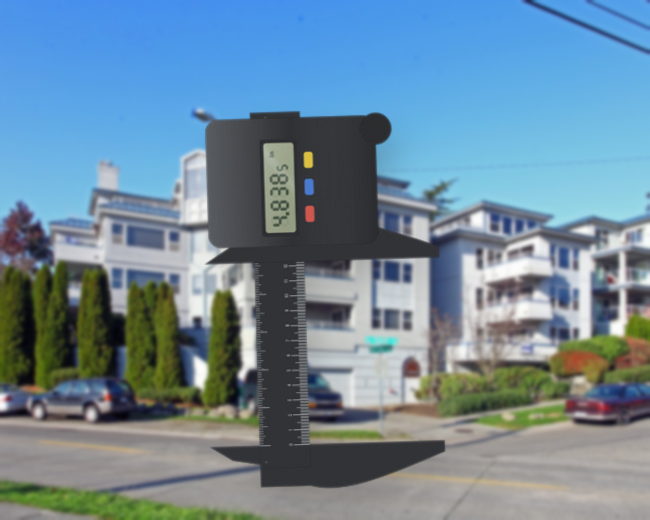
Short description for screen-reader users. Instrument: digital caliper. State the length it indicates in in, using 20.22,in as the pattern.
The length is 4.8385,in
